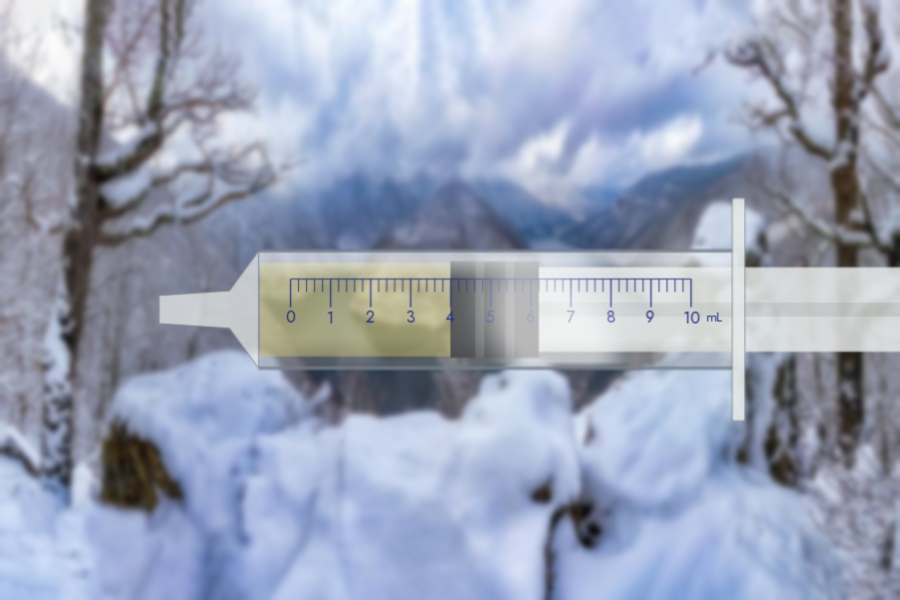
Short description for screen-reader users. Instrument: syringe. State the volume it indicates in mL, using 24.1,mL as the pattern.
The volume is 4,mL
